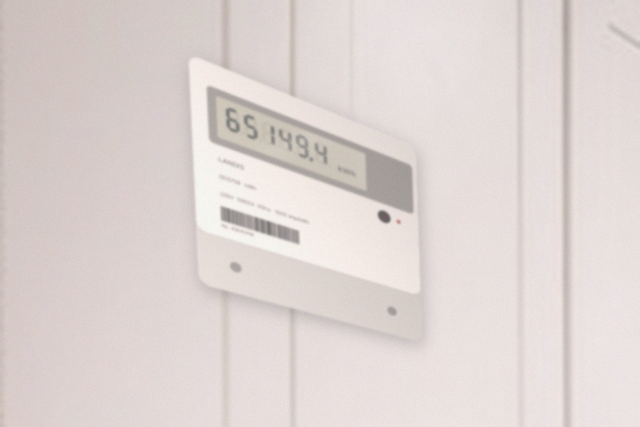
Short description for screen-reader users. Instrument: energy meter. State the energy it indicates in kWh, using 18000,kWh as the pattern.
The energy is 65149.4,kWh
